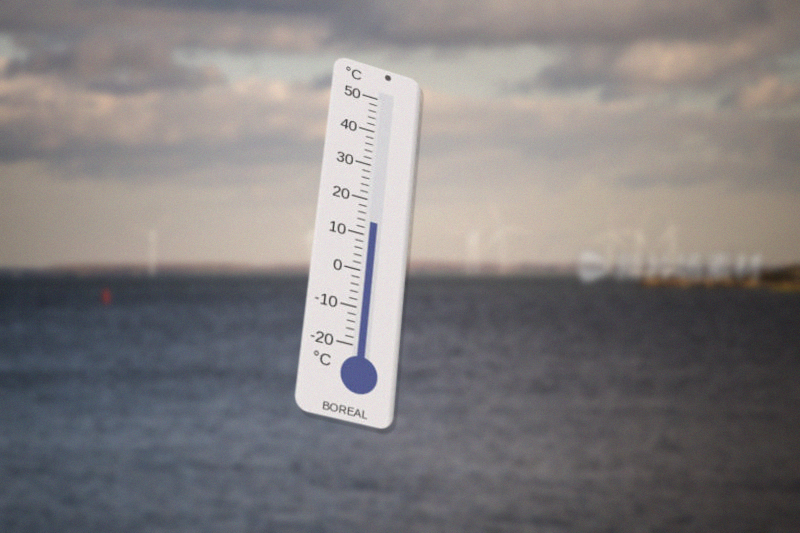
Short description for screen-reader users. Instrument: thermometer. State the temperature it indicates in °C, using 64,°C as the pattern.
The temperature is 14,°C
